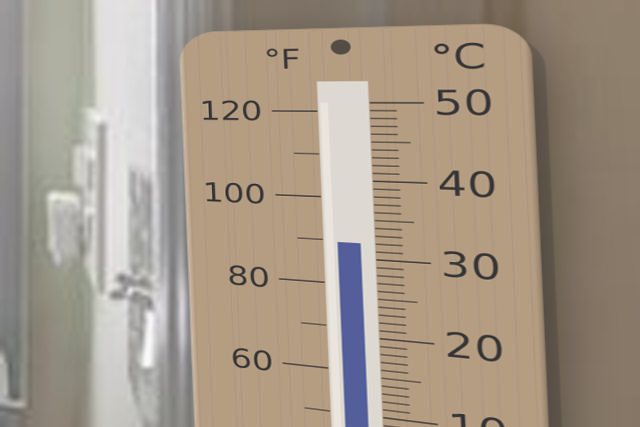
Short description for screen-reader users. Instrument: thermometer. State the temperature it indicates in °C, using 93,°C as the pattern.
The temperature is 32,°C
